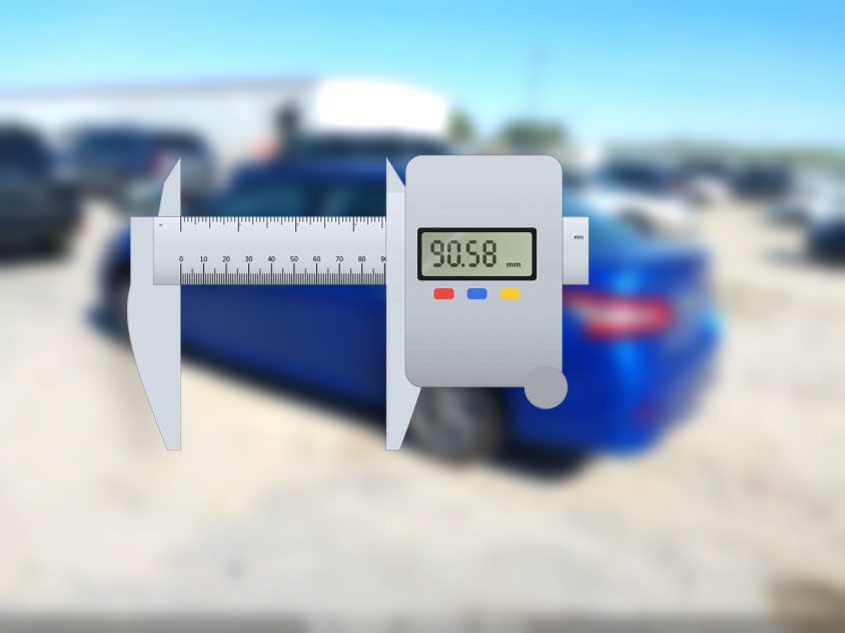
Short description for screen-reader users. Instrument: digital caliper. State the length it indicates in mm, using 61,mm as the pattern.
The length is 90.58,mm
